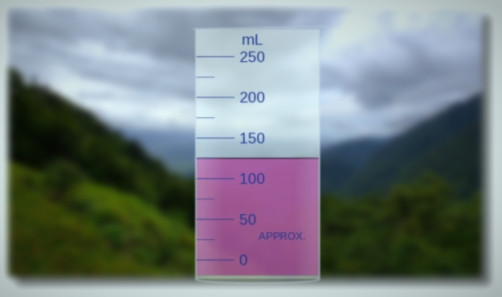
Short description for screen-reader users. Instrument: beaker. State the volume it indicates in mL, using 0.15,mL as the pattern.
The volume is 125,mL
